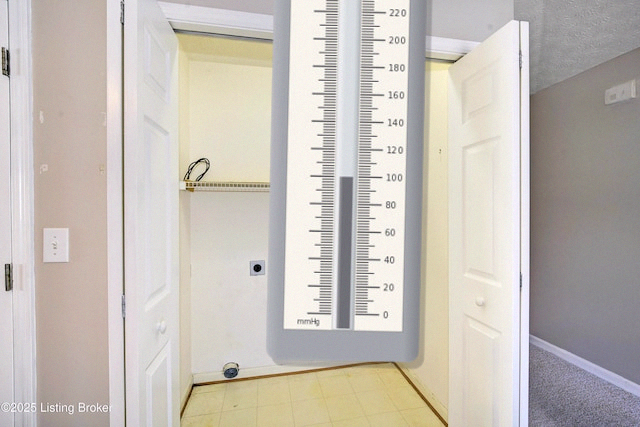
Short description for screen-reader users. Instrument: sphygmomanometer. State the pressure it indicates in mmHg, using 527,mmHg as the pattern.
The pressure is 100,mmHg
